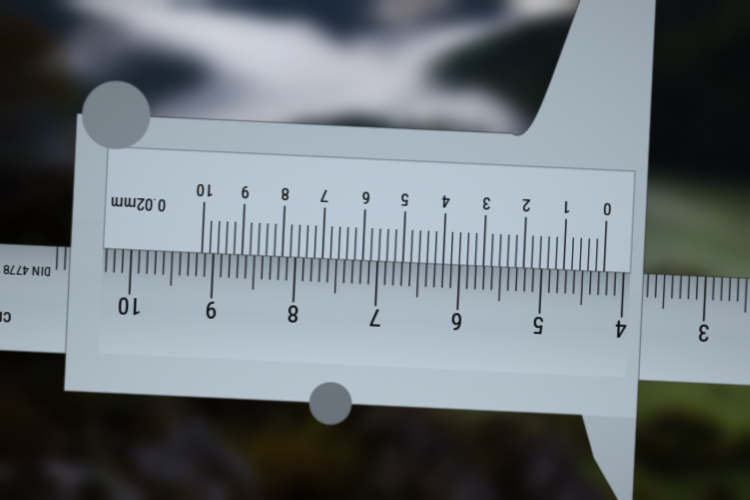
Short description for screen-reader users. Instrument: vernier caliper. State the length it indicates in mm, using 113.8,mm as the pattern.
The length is 42.4,mm
